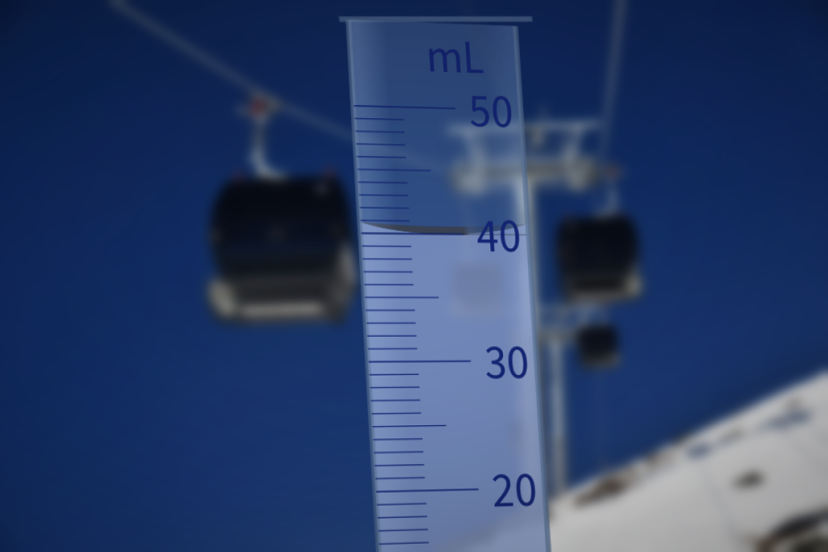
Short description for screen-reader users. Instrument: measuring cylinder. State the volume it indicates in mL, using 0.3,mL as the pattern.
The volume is 40,mL
